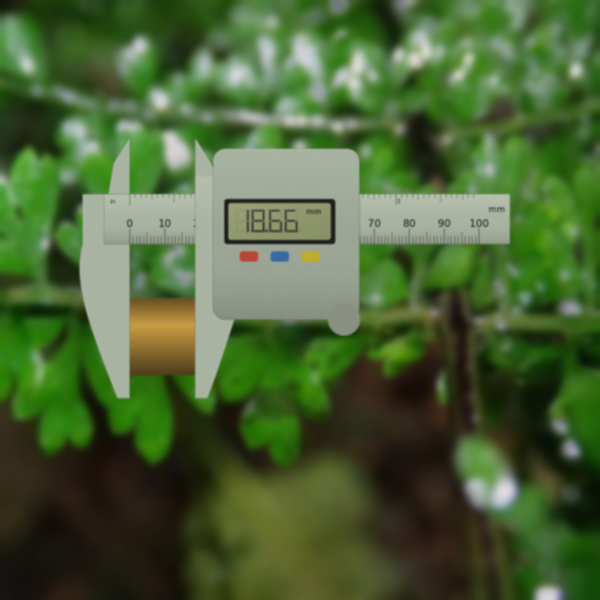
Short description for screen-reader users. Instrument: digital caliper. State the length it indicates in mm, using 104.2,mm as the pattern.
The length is 18.66,mm
